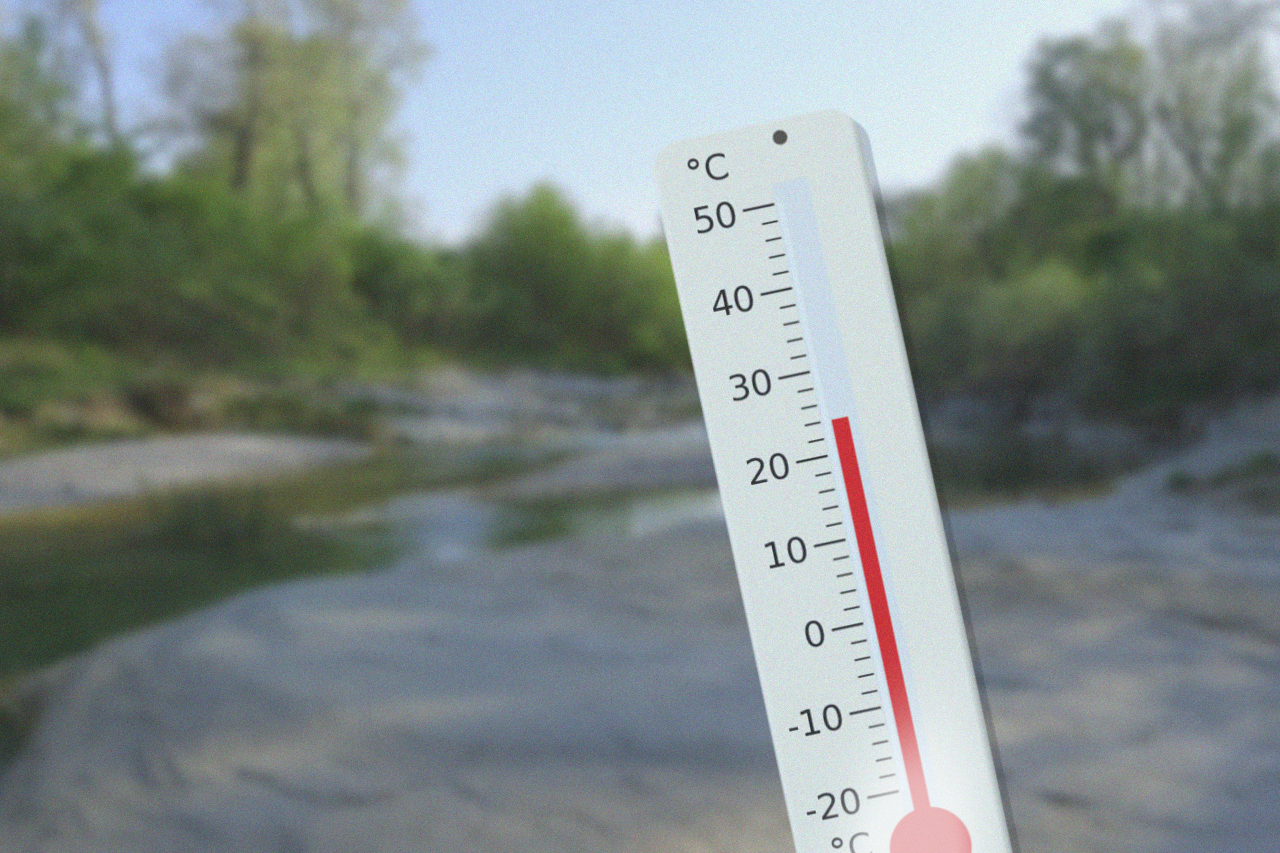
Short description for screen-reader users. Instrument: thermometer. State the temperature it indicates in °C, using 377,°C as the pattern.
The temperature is 24,°C
